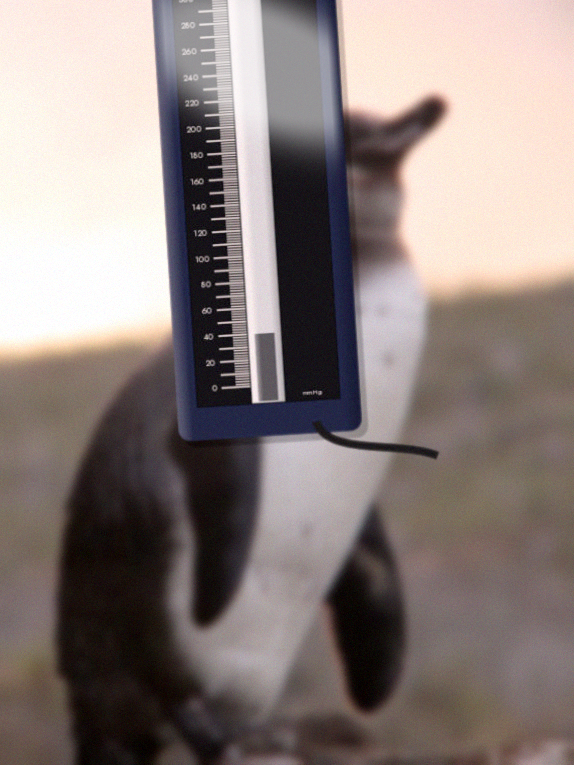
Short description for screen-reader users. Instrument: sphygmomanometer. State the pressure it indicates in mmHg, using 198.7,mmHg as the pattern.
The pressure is 40,mmHg
